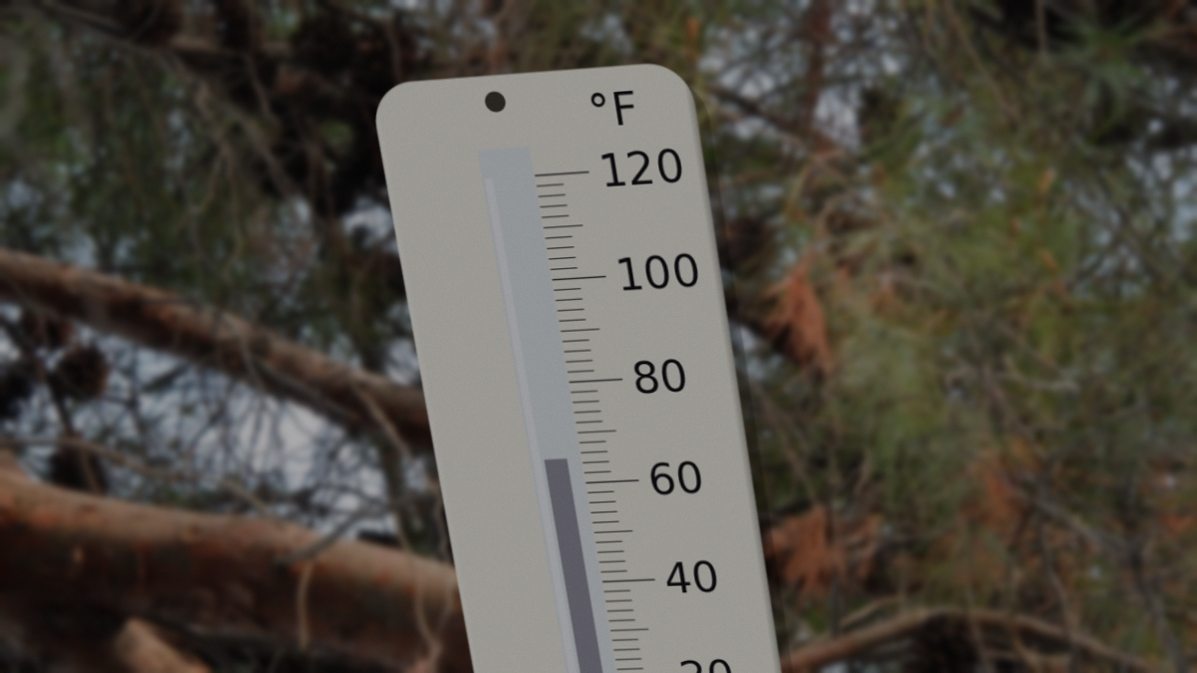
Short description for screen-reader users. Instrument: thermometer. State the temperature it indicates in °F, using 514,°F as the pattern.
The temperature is 65,°F
